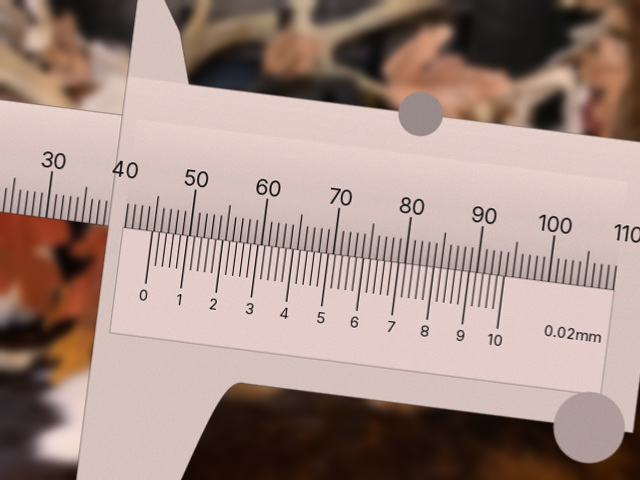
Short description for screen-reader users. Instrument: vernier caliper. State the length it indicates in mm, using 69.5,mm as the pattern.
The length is 44.8,mm
